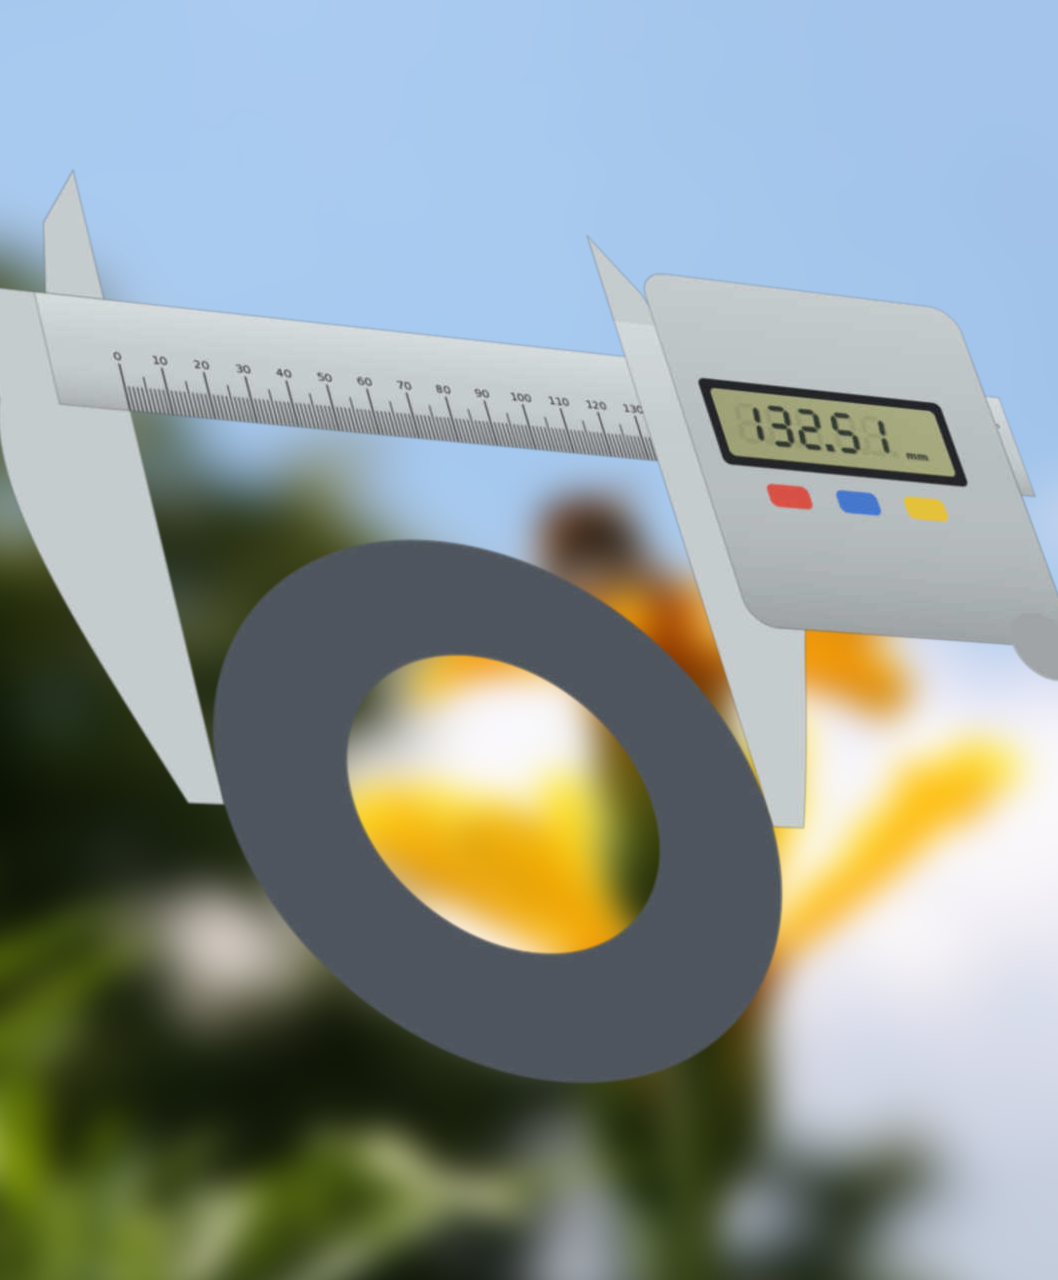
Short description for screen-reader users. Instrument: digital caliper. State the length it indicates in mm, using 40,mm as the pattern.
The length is 132.51,mm
